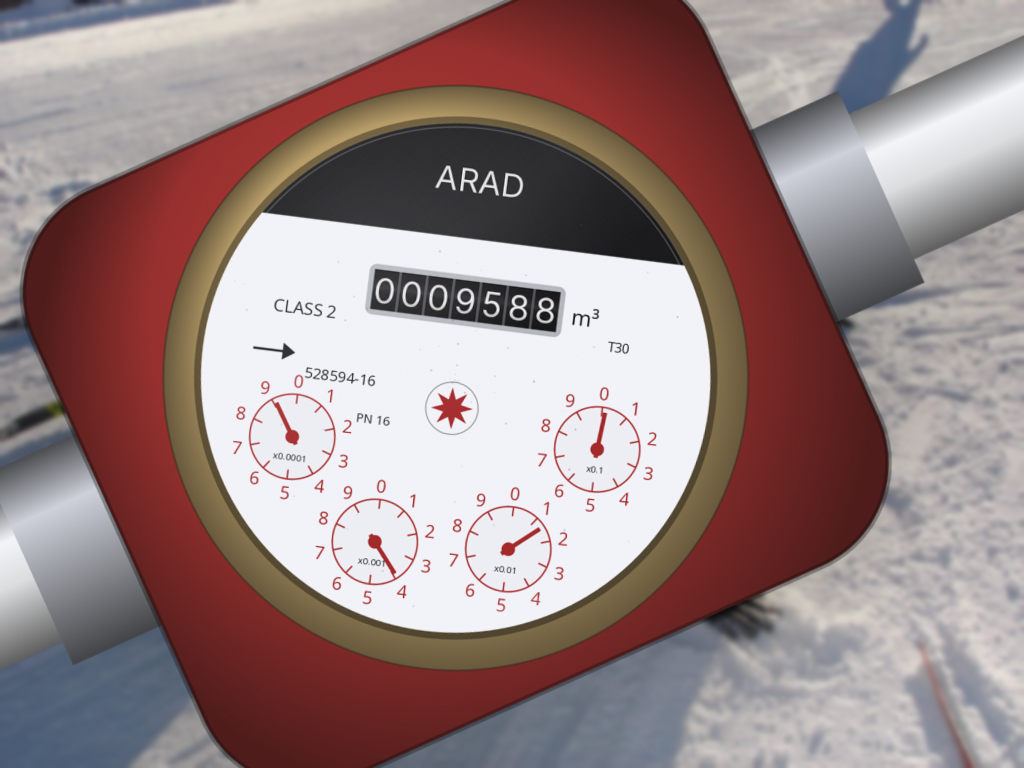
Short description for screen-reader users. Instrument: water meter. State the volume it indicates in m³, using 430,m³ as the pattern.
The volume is 9588.0139,m³
